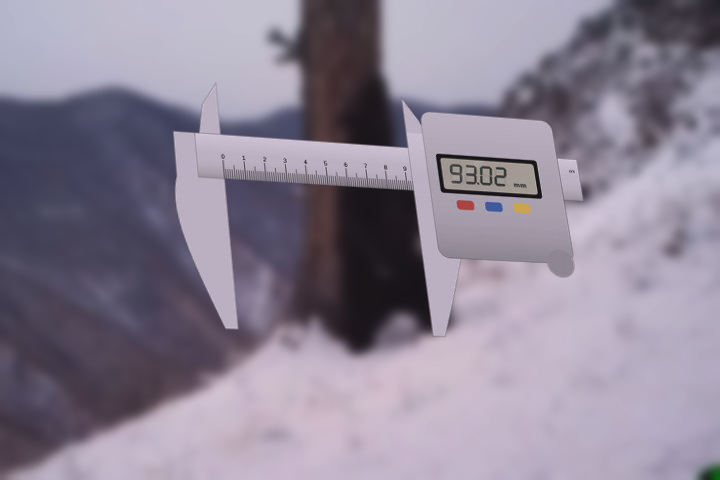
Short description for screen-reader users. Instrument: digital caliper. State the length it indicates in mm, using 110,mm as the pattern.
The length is 93.02,mm
